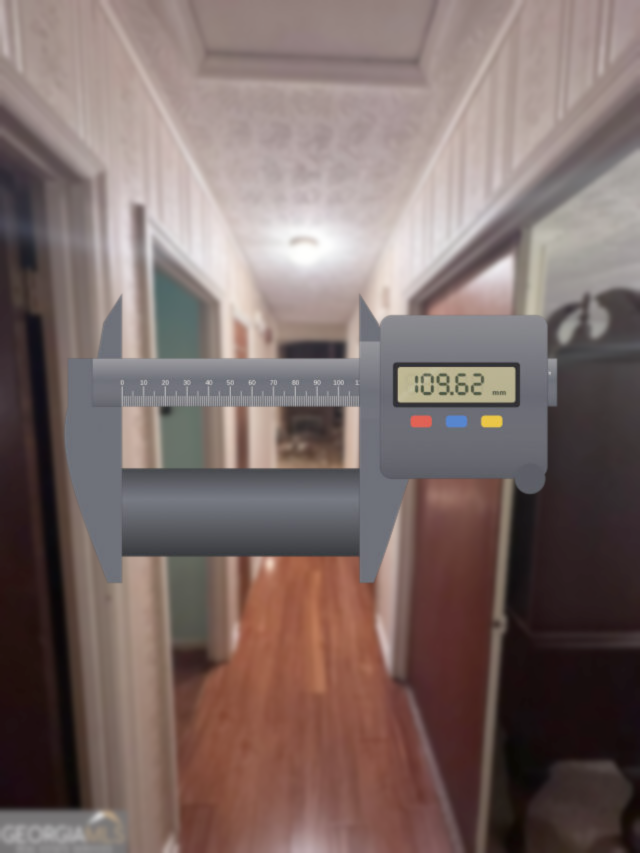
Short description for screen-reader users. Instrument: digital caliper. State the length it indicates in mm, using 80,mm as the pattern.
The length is 109.62,mm
